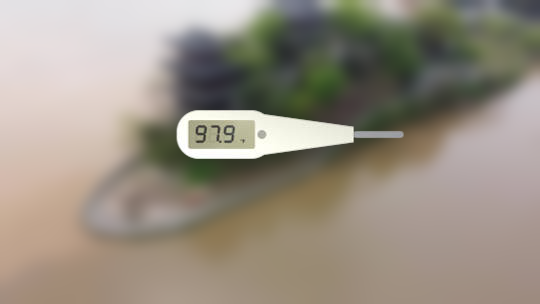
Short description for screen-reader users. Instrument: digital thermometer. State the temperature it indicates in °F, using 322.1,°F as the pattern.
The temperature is 97.9,°F
